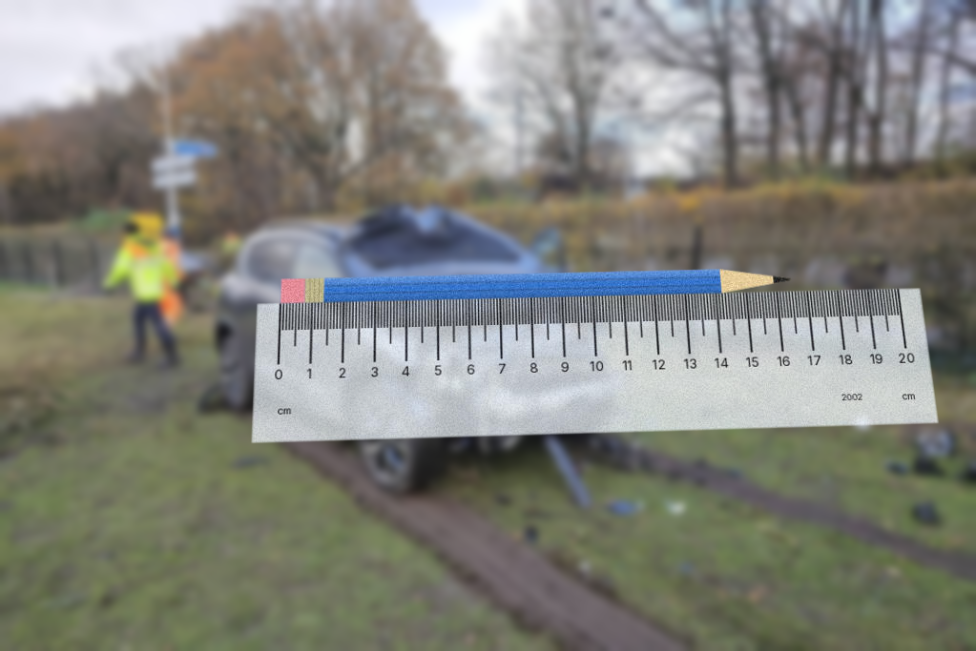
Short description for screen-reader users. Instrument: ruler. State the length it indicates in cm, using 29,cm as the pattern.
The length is 16.5,cm
